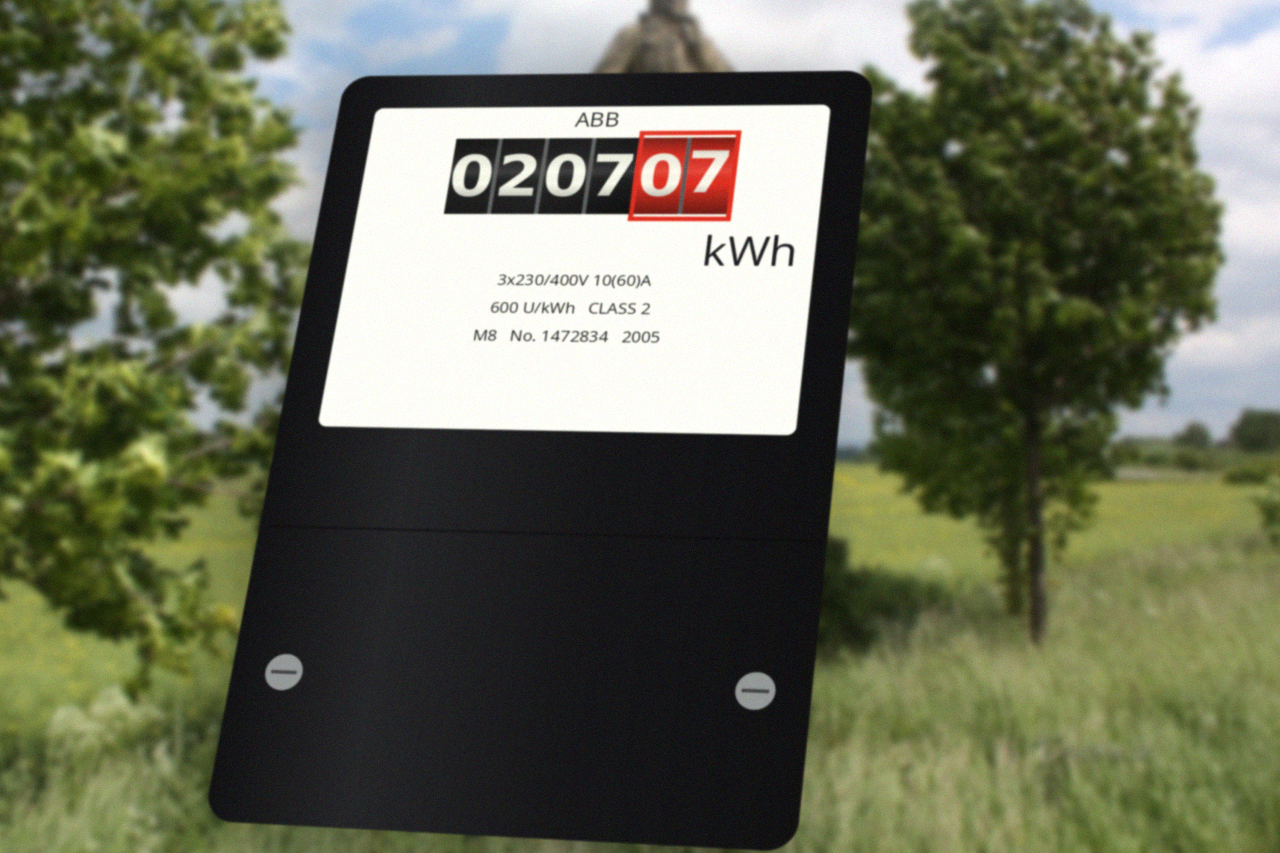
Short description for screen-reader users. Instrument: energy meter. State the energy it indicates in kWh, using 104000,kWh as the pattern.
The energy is 207.07,kWh
